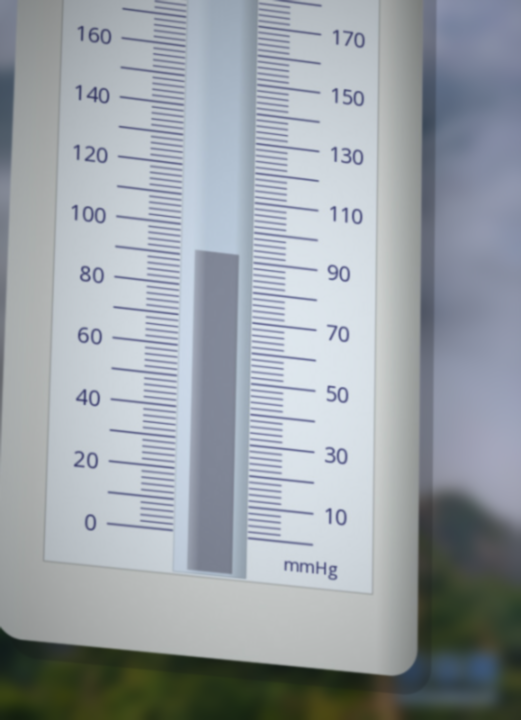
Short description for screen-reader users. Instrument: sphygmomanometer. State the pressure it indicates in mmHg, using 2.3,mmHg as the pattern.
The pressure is 92,mmHg
